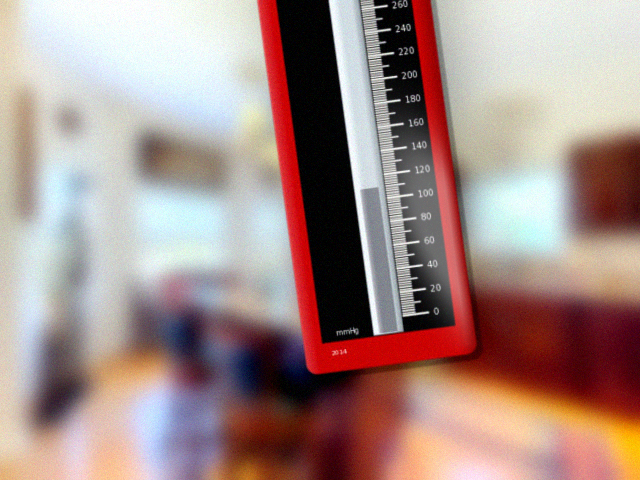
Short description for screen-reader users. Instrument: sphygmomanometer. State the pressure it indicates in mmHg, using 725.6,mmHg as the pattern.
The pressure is 110,mmHg
